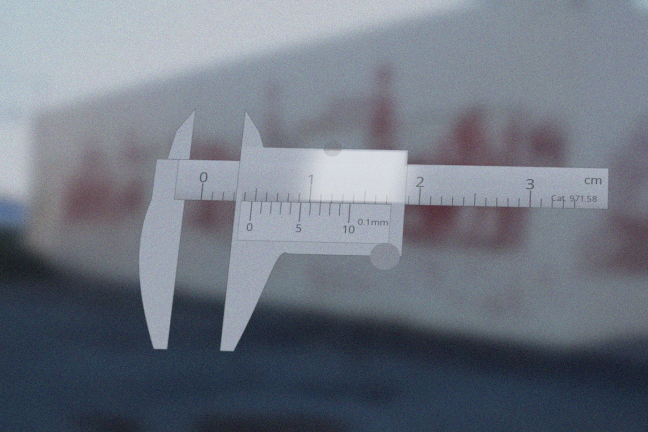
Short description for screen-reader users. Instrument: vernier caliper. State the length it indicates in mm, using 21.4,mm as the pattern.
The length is 4.7,mm
